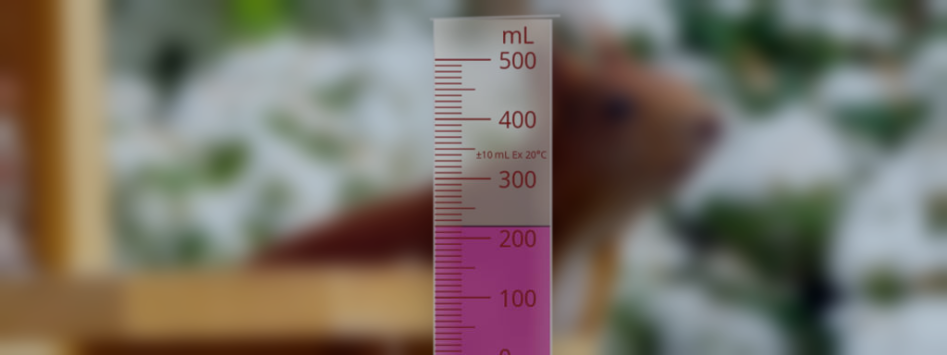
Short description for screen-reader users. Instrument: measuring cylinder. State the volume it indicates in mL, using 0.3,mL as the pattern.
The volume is 220,mL
